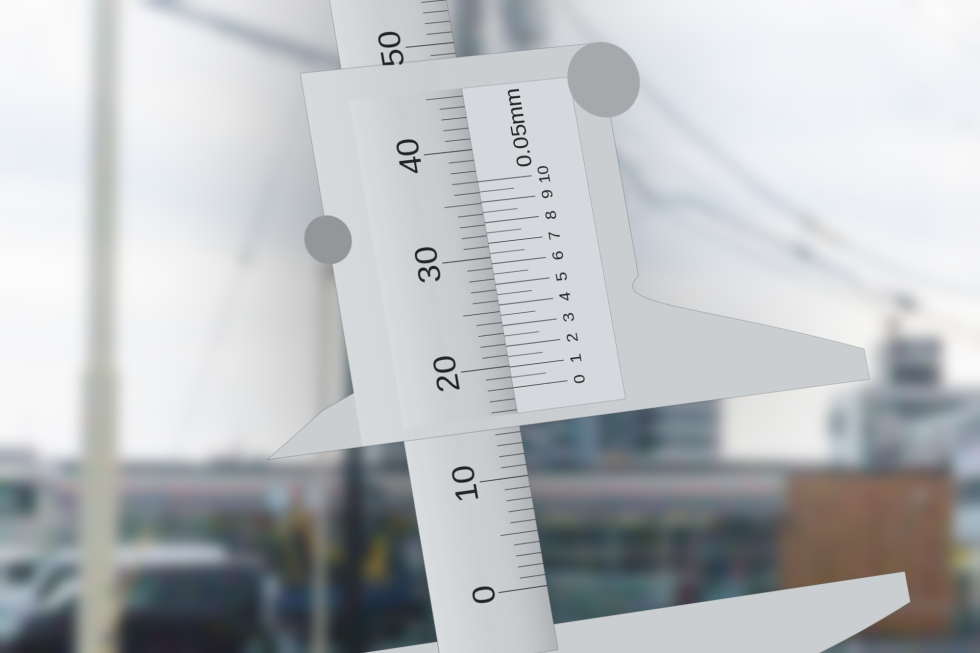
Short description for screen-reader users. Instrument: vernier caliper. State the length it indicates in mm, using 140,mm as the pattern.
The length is 18.0,mm
